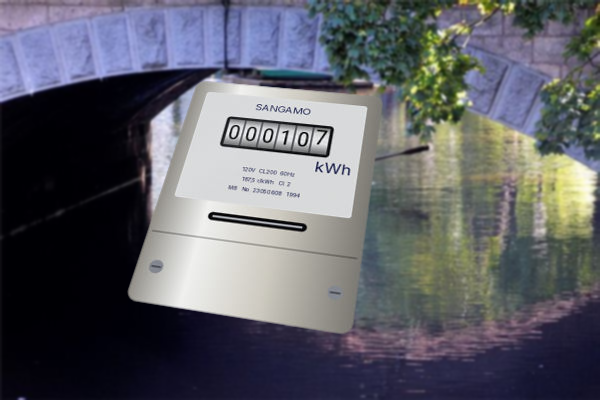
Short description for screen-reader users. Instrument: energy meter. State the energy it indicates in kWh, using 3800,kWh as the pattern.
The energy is 107,kWh
